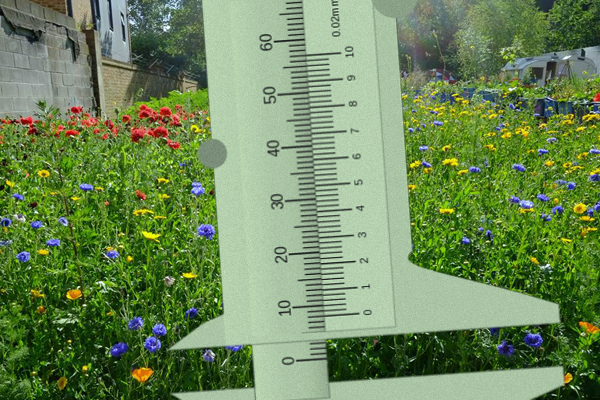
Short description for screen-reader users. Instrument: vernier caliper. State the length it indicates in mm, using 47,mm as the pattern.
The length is 8.0,mm
